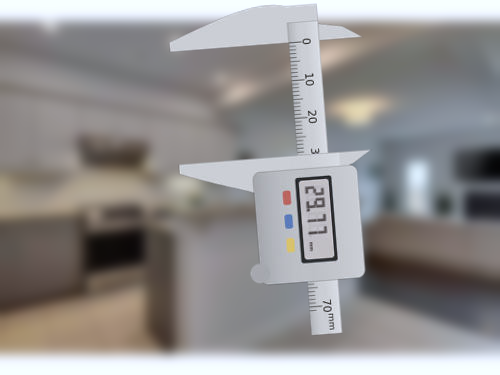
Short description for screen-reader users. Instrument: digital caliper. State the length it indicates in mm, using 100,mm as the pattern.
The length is 29.77,mm
